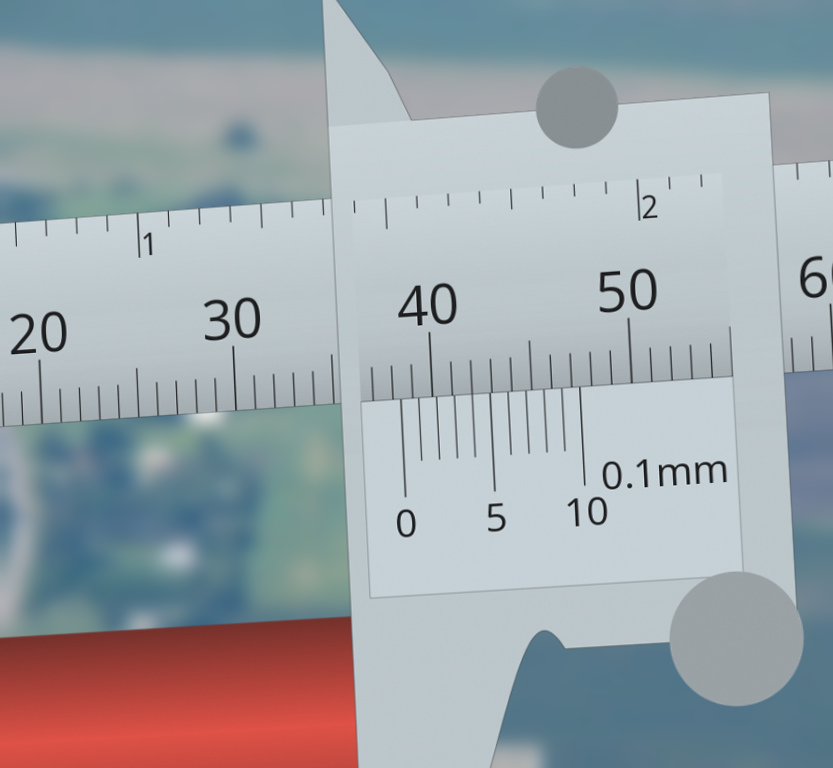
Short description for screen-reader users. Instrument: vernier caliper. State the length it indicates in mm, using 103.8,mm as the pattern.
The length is 38.4,mm
